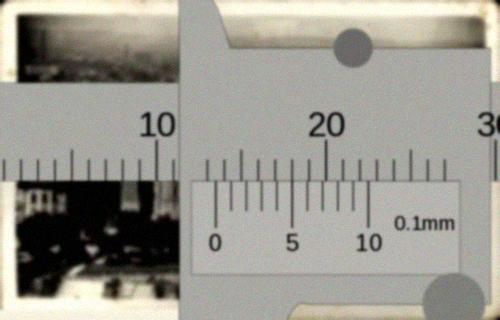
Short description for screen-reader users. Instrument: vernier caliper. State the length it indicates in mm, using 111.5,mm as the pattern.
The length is 13.5,mm
